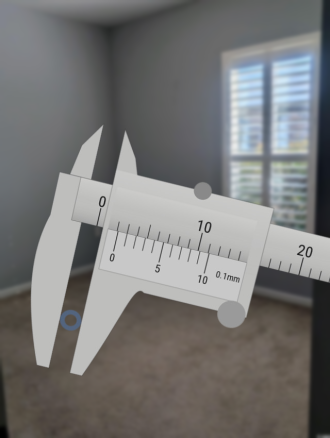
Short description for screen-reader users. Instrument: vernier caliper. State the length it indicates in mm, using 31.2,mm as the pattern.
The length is 2.1,mm
